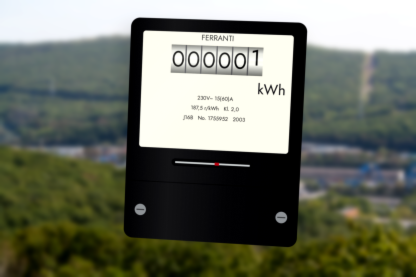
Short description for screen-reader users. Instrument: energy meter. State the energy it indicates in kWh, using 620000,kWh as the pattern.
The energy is 1,kWh
